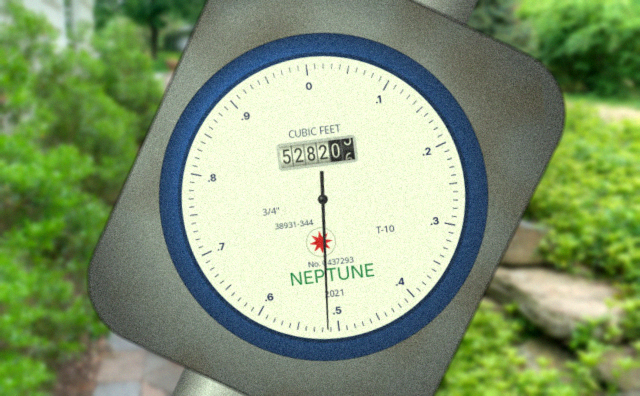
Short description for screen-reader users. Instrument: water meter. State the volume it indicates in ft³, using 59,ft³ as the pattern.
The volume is 528205.51,ft³
